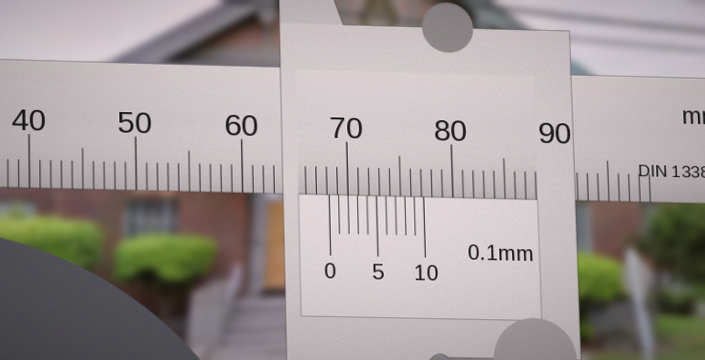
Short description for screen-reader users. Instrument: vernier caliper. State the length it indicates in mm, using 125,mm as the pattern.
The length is 68.2,mm
